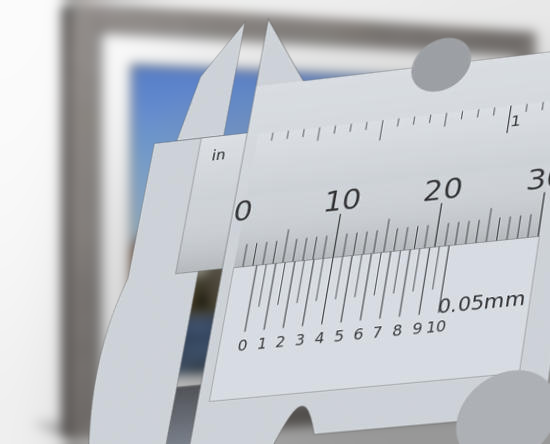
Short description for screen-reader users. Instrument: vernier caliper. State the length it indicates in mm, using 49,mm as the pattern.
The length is 2.4,mm
